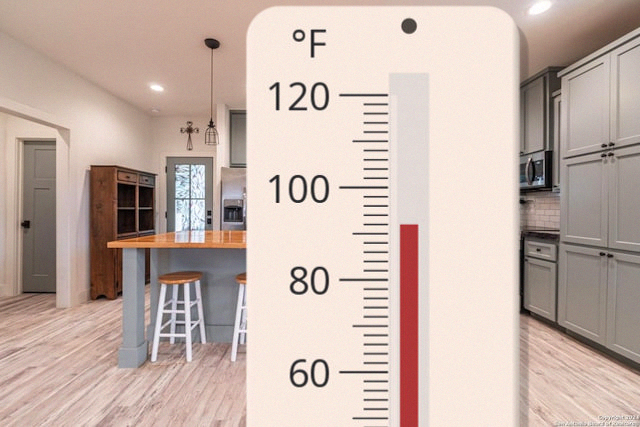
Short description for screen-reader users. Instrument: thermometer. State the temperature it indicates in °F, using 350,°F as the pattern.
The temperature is 92,°F
